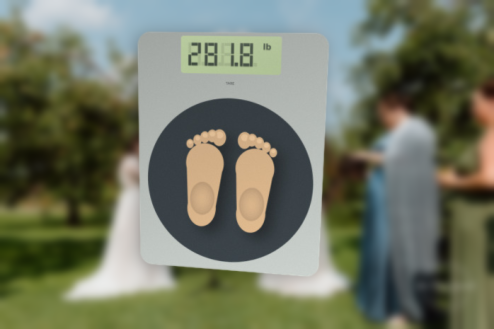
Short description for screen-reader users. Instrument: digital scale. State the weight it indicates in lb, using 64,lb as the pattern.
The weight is 281.8,lb
